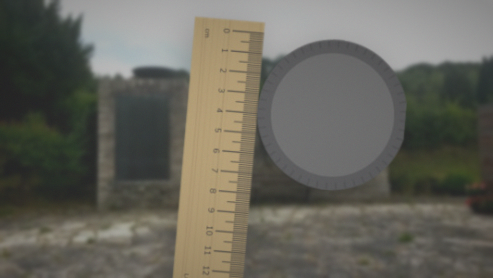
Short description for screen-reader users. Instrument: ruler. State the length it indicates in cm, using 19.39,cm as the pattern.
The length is 7.5,cm
